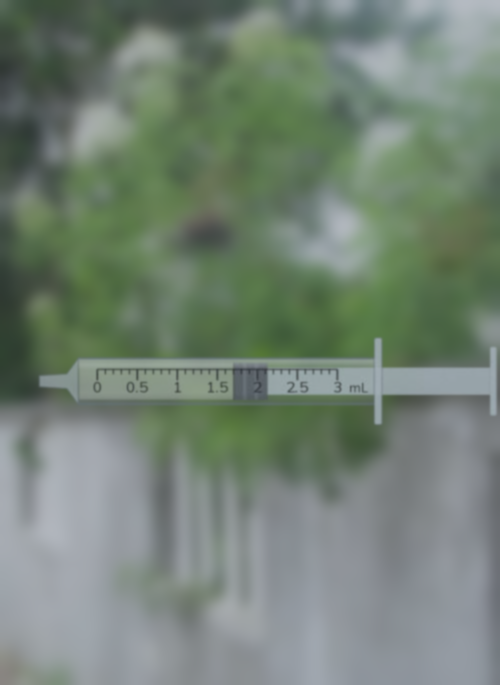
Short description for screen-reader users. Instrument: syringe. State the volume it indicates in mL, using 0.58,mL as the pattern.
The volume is 1.7,mL
